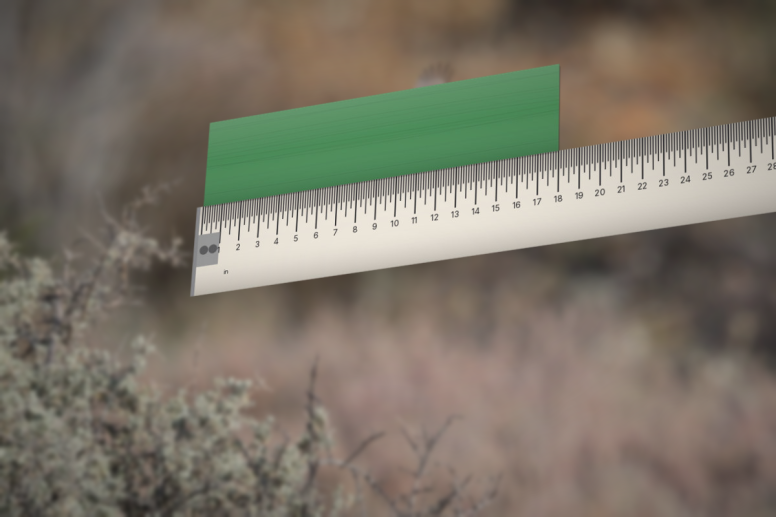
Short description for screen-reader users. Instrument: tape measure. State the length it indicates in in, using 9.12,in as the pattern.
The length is 18,in
